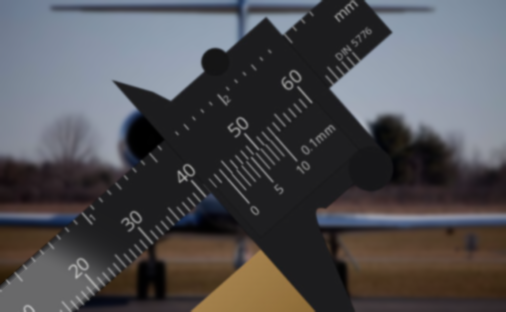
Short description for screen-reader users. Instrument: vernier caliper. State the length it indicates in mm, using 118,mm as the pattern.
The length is 44.0,mm
